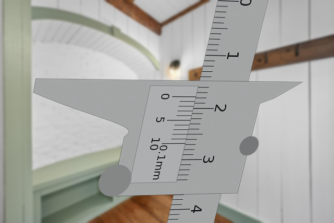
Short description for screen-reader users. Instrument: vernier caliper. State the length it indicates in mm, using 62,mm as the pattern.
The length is 17.8,mm
